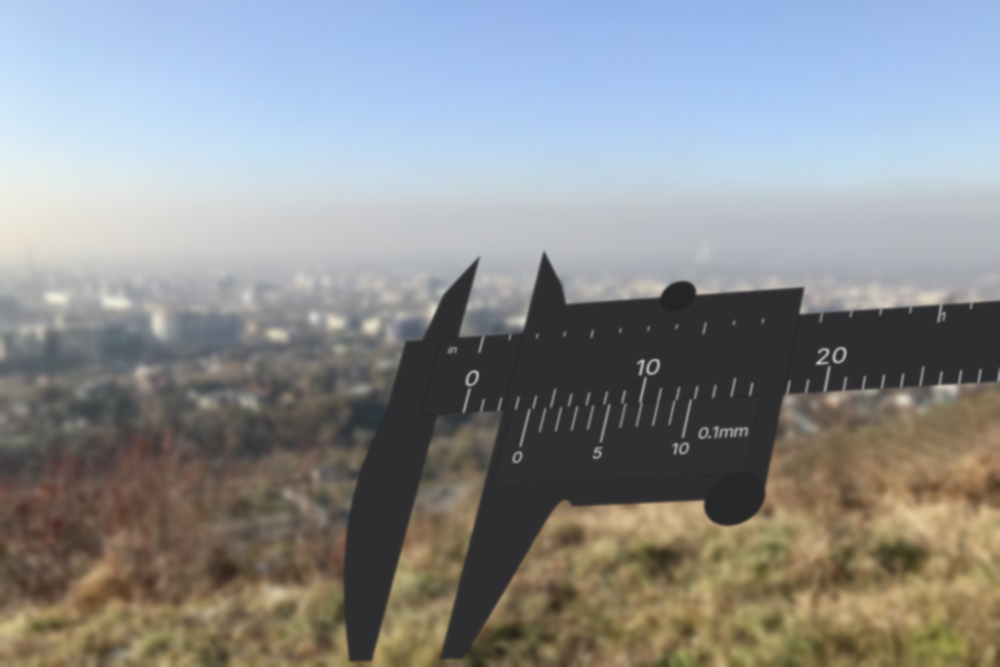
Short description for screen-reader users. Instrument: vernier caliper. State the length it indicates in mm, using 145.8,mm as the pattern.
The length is 3.8,mm
